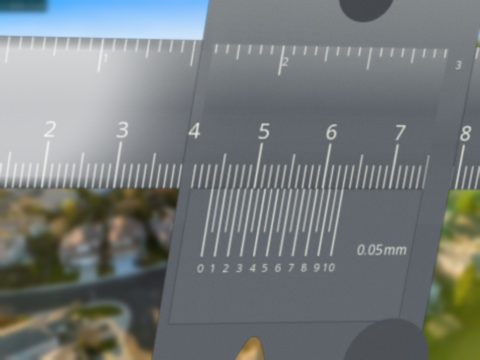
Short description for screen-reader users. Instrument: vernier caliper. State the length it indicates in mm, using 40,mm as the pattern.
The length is 44.0,mm
